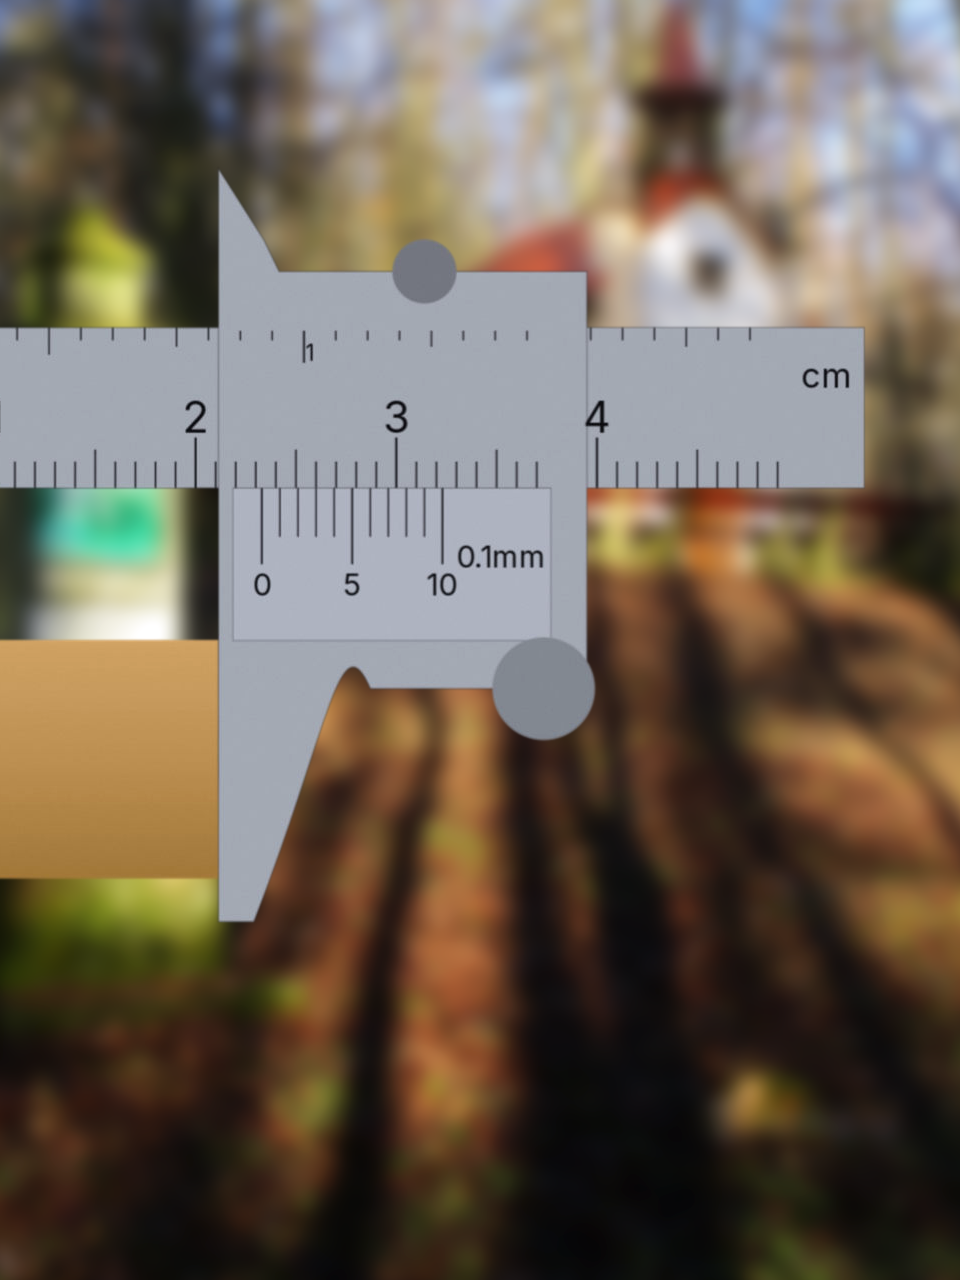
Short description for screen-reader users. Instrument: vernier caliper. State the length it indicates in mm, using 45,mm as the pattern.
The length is 23.3,mm
